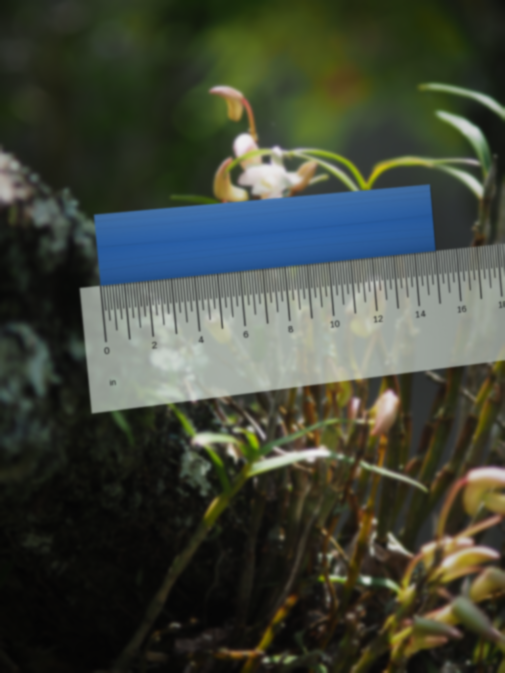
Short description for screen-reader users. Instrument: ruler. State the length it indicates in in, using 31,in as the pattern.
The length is 15,in
